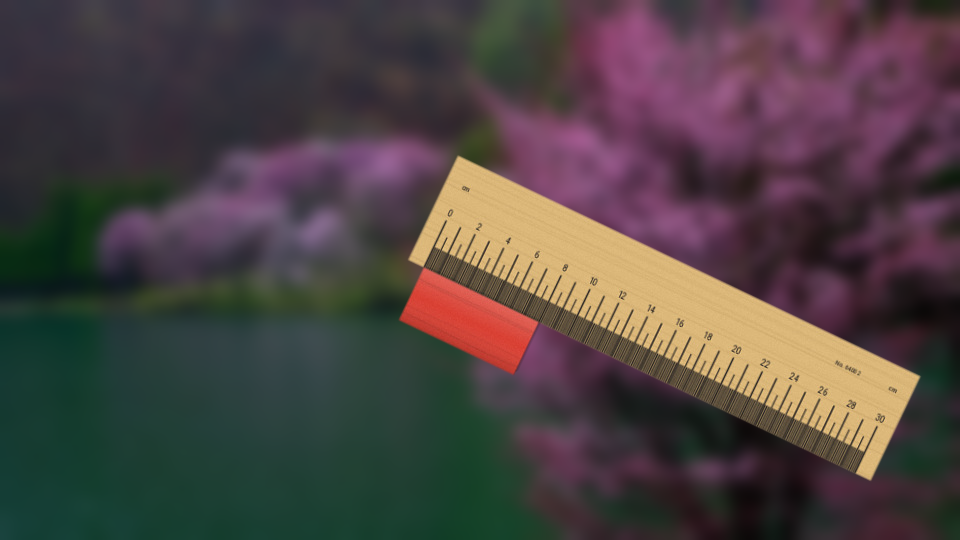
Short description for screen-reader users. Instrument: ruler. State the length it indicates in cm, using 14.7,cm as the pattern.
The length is 8,cm
